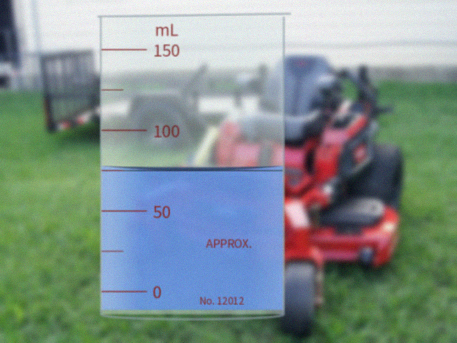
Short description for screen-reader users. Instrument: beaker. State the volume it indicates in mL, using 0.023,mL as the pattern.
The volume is 75,mL
